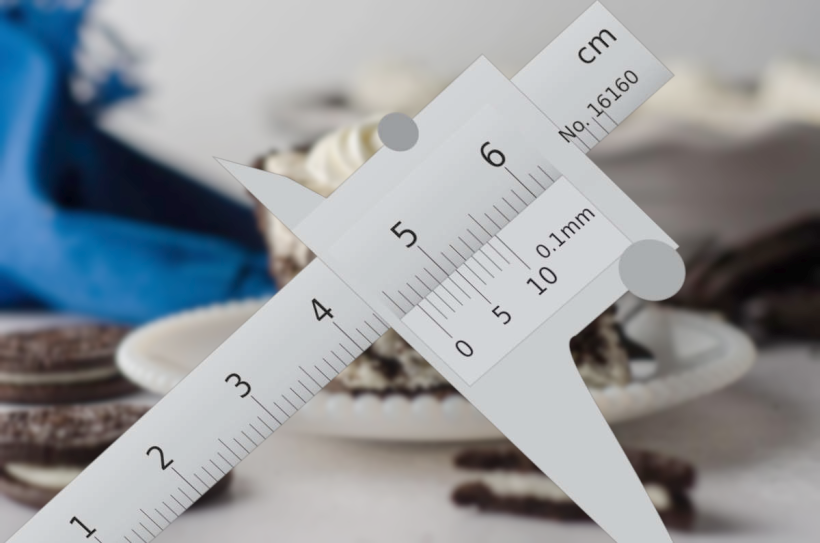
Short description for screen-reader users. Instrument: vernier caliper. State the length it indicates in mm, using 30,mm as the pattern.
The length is 46.3,mm
